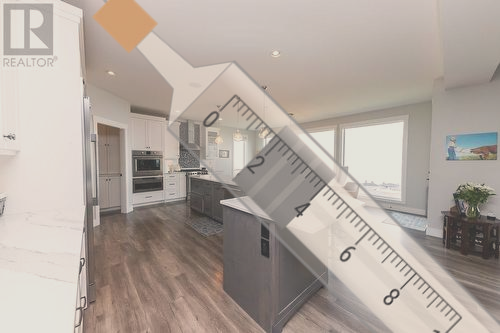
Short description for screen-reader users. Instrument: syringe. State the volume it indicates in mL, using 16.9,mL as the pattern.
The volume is 1.8,mL
